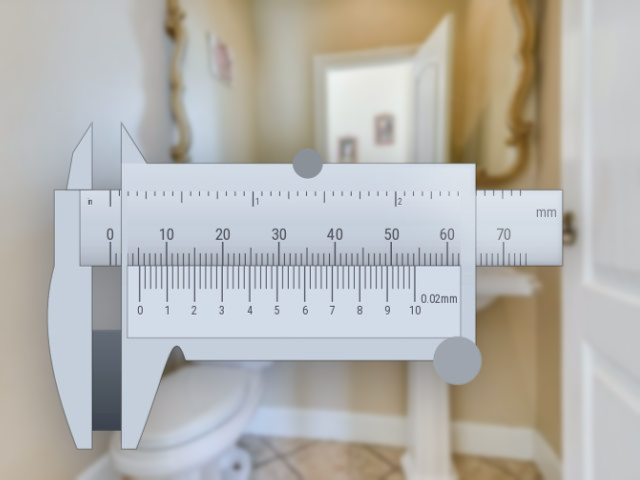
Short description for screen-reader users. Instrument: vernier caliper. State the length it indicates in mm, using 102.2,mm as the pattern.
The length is 5.2,mm
